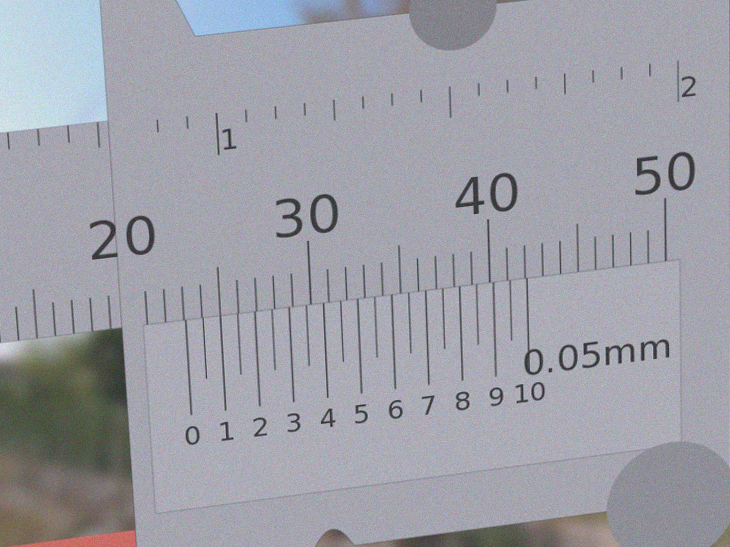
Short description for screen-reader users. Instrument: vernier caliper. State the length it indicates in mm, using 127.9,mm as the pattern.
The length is 23.1,mm
